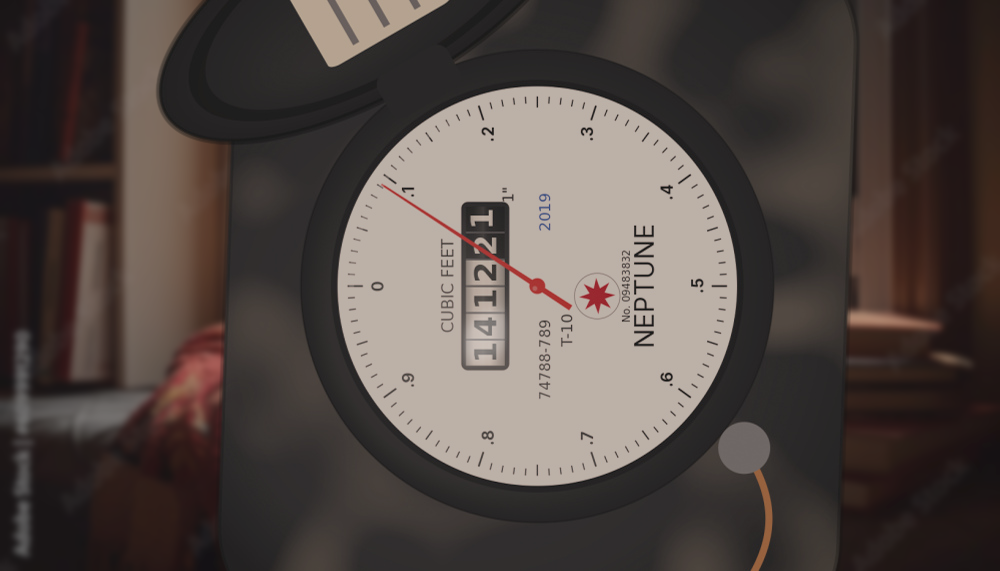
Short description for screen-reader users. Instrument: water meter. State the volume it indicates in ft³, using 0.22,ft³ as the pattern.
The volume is 141221.09,ft³
